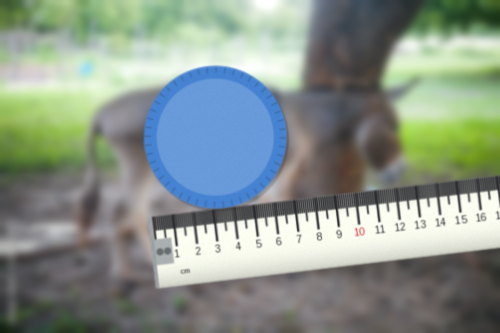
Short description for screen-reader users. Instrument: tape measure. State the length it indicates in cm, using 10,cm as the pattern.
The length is 7,cm
